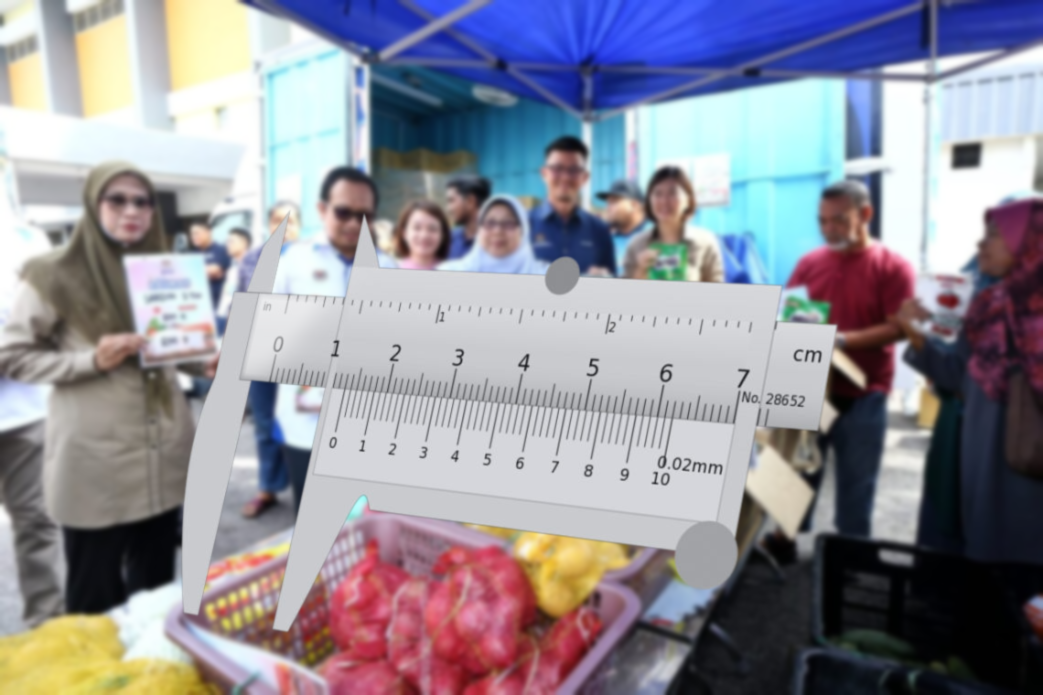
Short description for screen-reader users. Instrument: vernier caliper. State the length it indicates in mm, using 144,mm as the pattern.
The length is 13.0,mm
